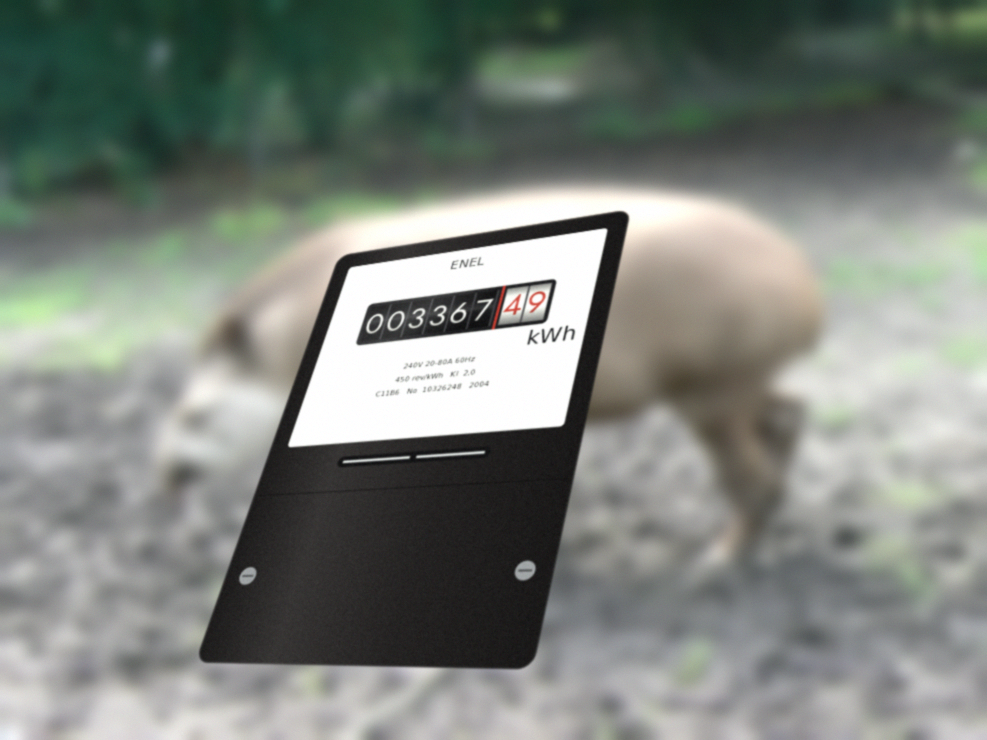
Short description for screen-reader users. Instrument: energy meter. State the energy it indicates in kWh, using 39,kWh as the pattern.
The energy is 3367.49,kWh
